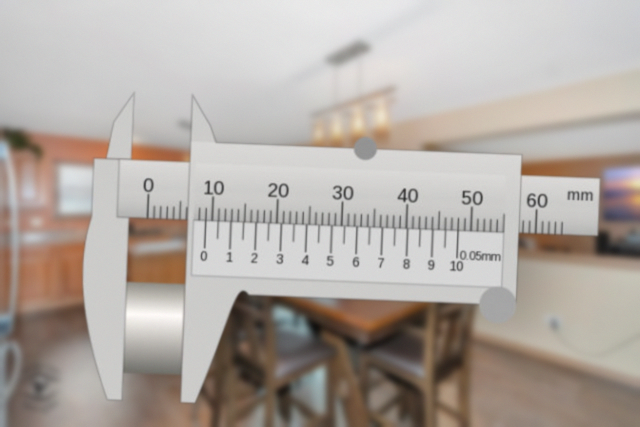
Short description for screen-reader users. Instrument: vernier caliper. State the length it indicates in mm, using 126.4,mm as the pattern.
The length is 9.0,mm
